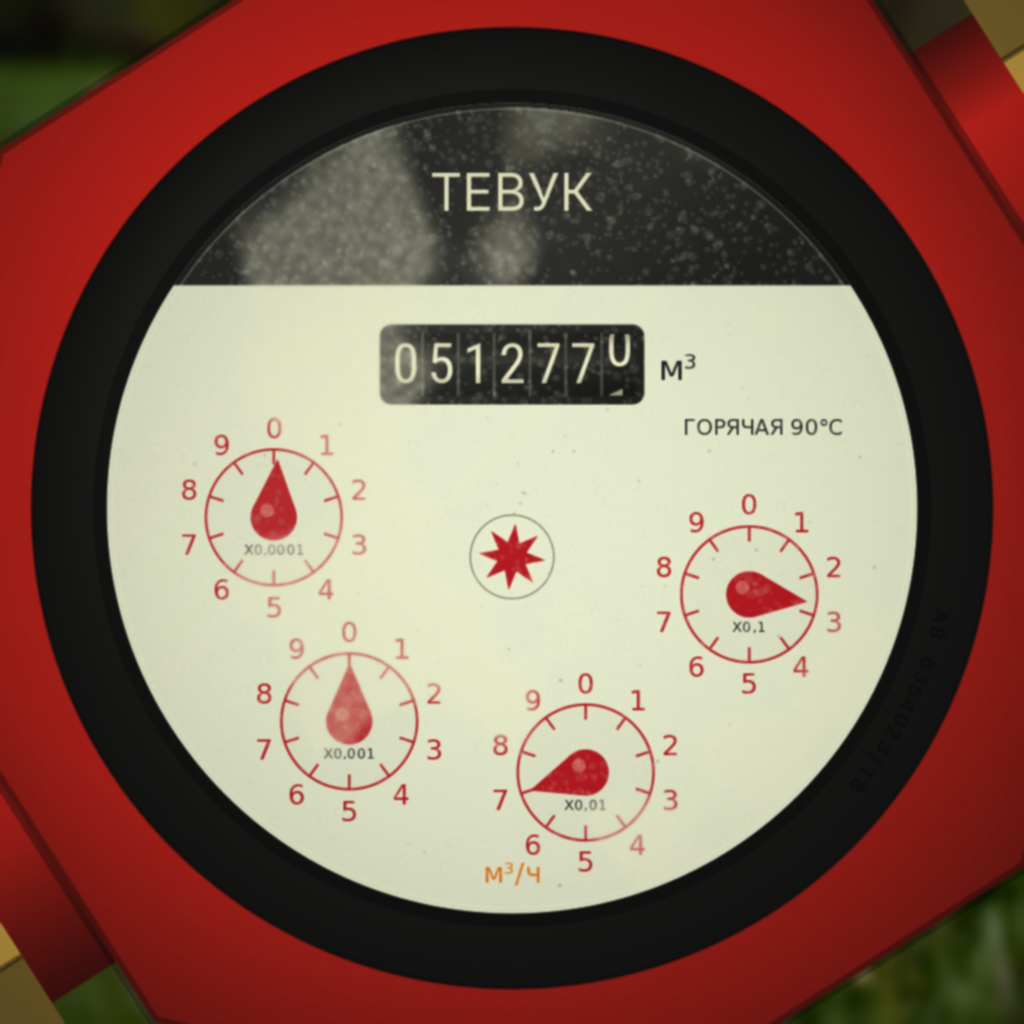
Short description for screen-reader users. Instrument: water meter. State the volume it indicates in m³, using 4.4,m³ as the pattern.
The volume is 512770.2700,m³
